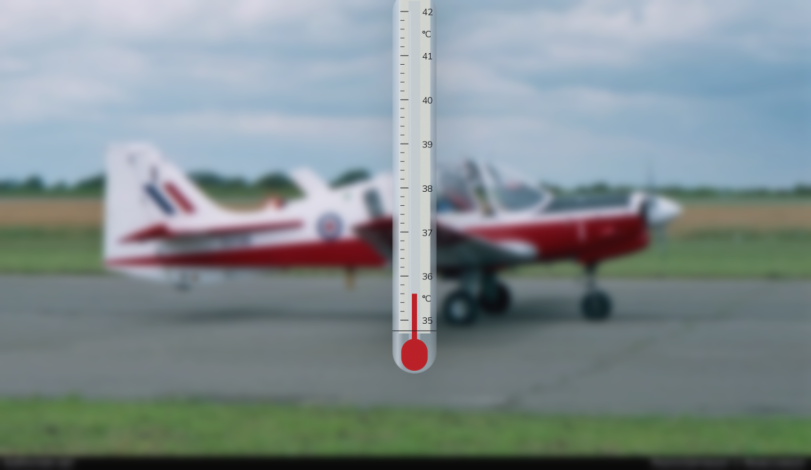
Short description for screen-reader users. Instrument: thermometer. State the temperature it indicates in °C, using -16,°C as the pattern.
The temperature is 35.6,°C
